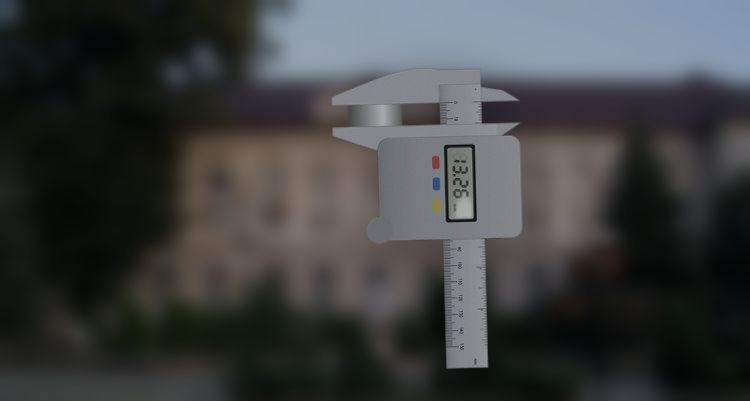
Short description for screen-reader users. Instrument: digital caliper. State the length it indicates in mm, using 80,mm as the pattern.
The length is 13.26,mm
